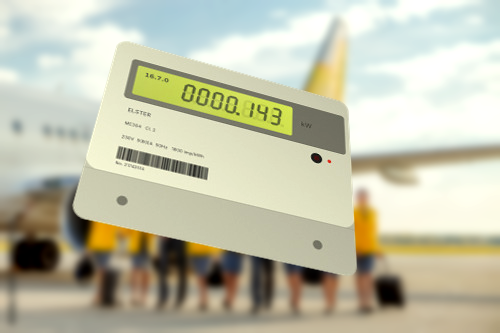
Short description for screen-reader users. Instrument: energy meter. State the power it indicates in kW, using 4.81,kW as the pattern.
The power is 0.143,kW
